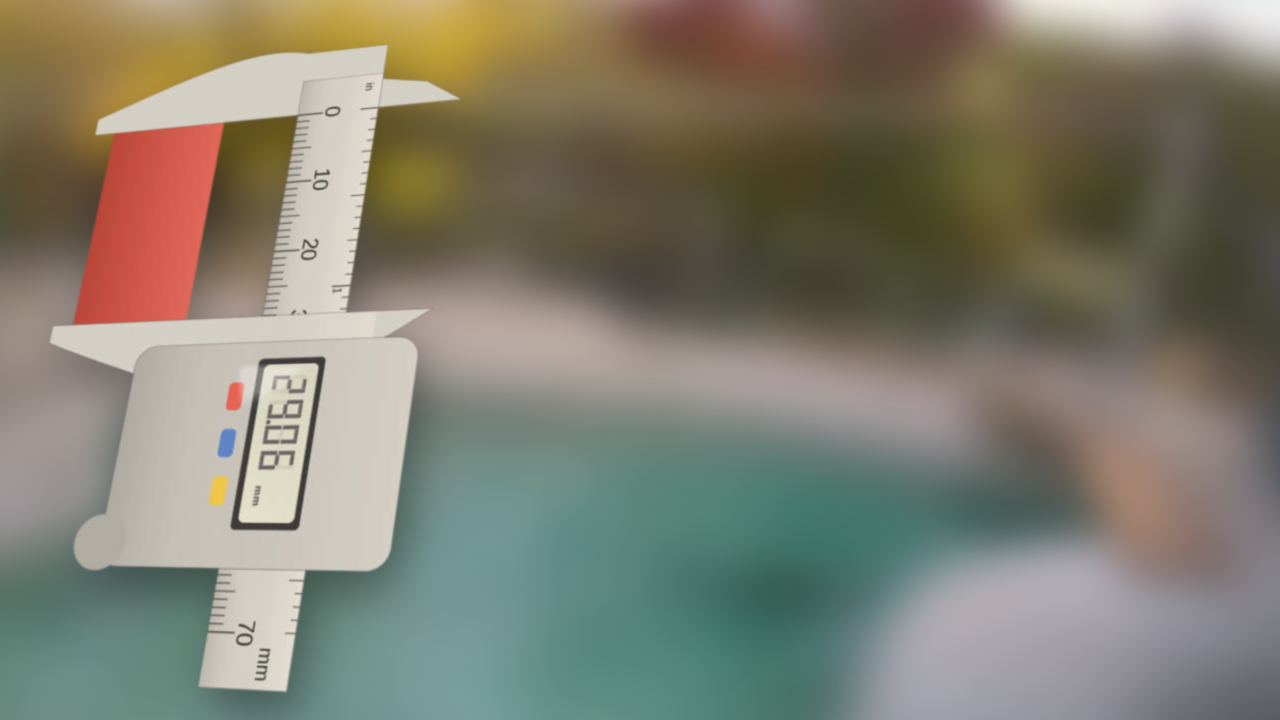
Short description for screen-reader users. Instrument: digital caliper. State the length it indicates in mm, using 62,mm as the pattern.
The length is 29.06,mm
